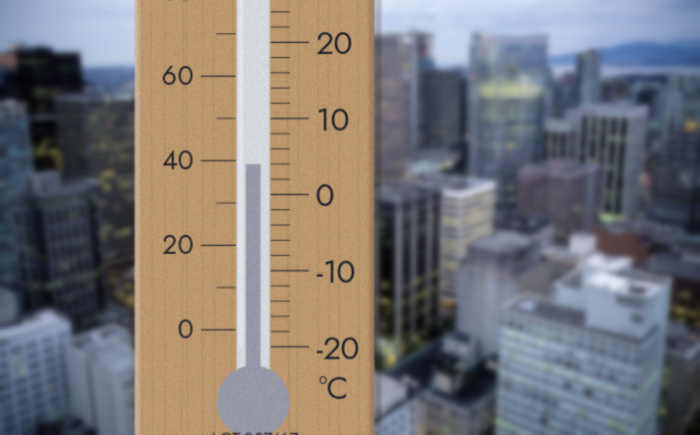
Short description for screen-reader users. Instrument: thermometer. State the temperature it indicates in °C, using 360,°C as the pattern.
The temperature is 4,°C
